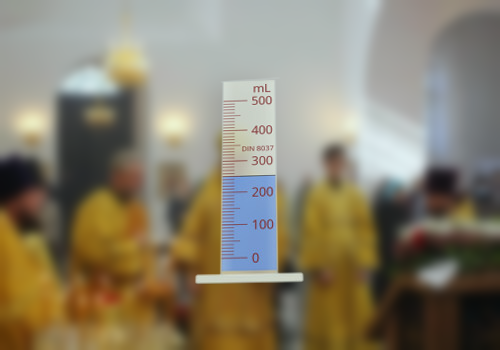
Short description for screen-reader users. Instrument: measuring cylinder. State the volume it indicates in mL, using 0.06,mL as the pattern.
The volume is 250,mL
